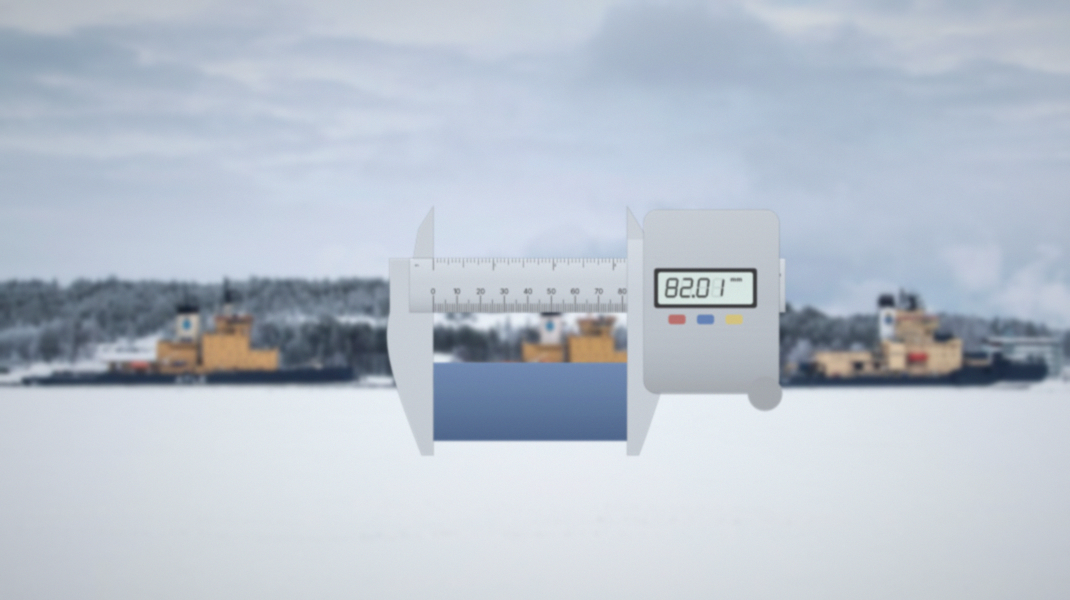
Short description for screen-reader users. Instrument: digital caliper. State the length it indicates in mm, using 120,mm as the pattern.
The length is 82.01,mm
